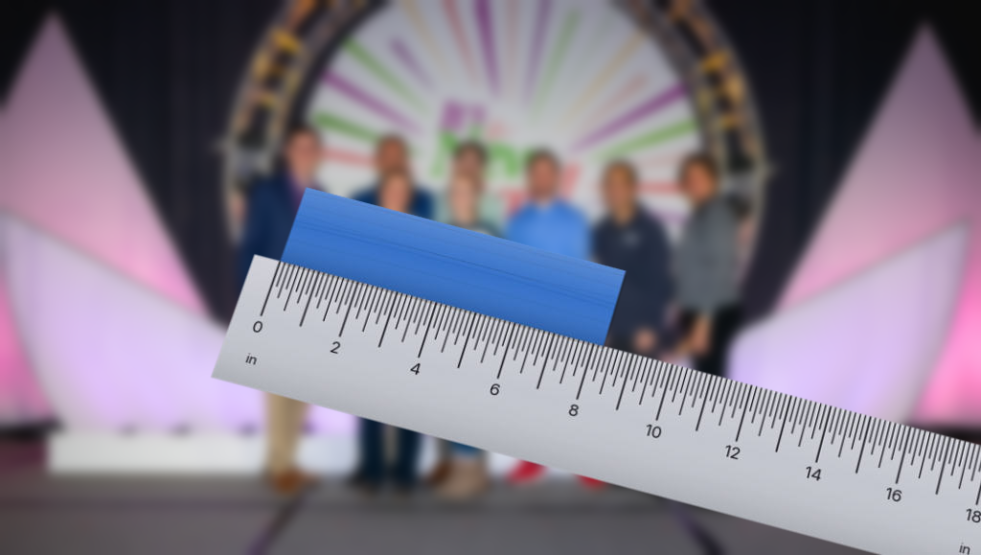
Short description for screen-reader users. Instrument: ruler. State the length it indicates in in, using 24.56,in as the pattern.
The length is 8.25,in
